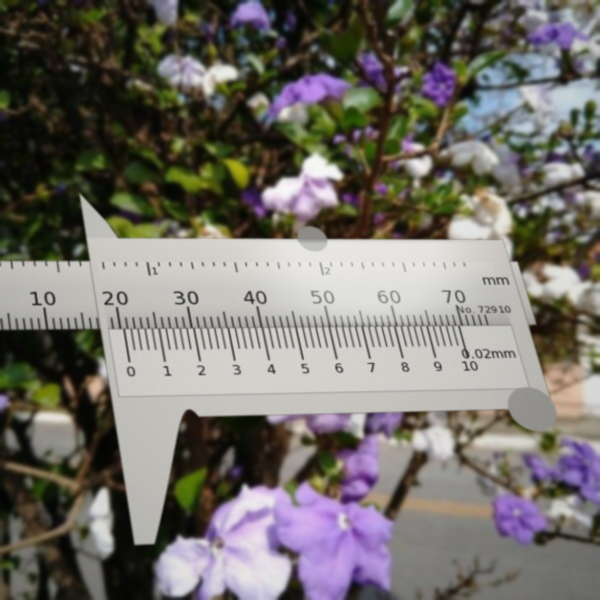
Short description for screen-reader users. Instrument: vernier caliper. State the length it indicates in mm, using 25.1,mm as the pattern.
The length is 20.5,mm
